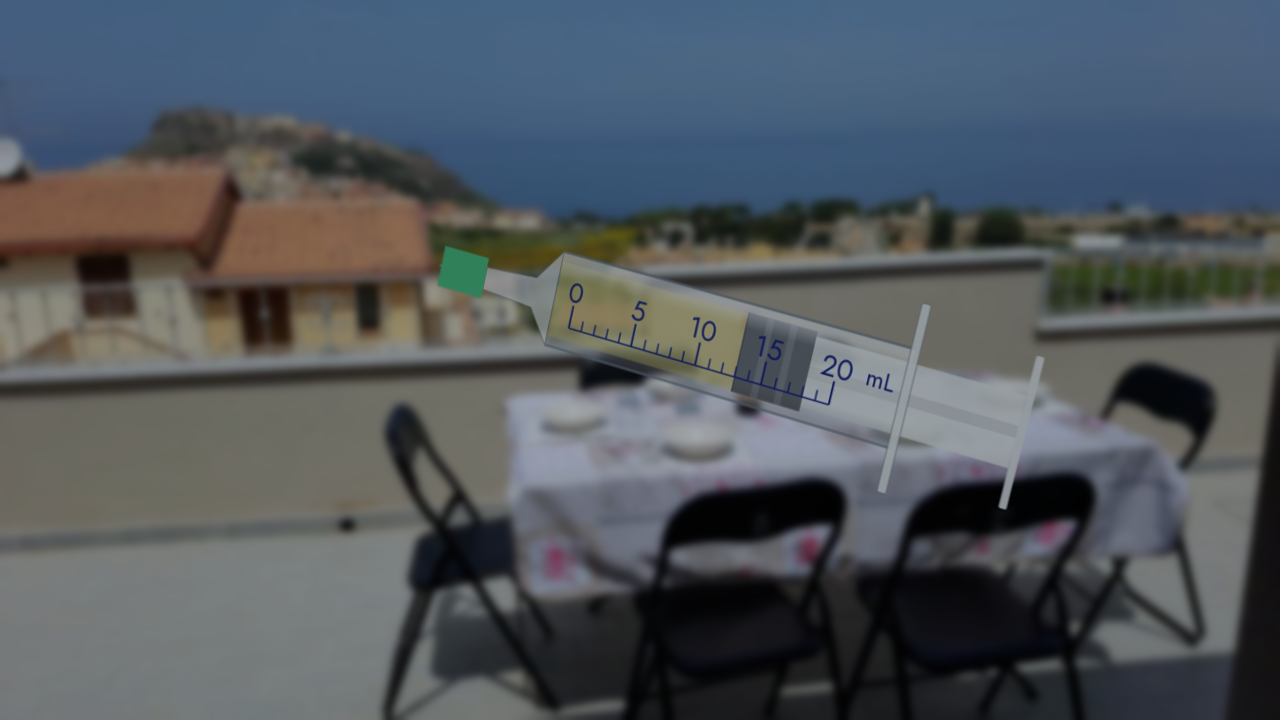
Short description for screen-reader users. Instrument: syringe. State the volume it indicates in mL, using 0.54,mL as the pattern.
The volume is 13,mL
